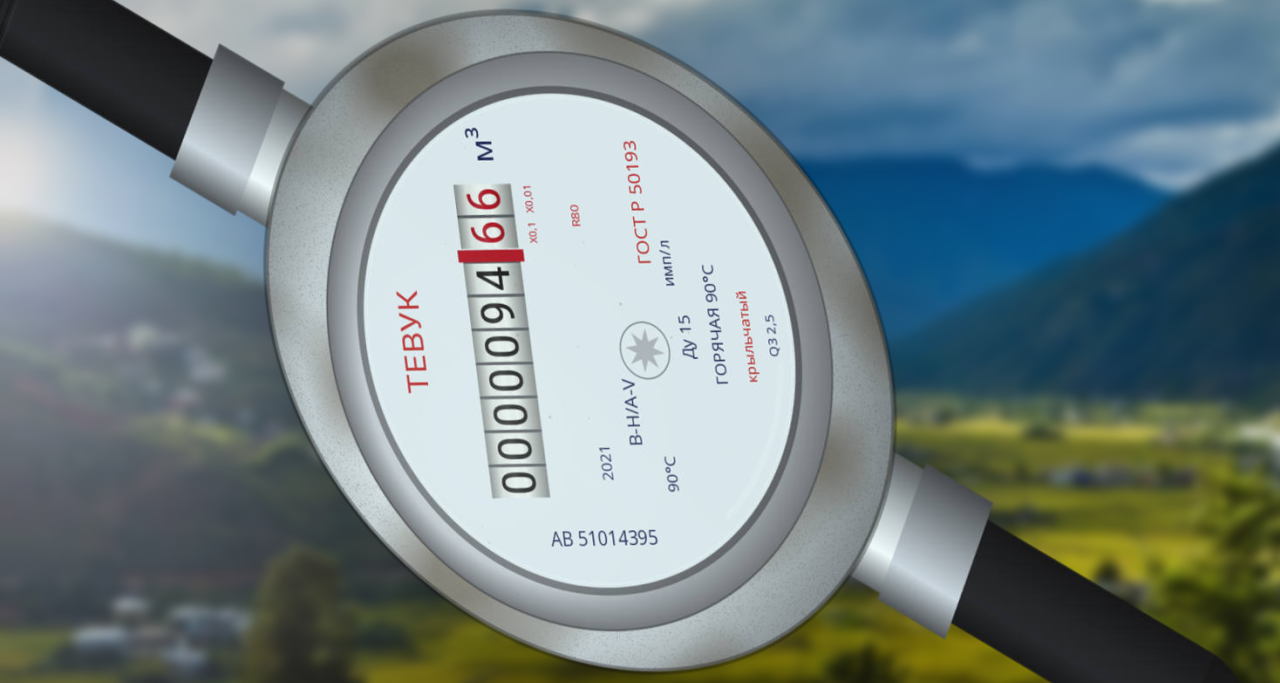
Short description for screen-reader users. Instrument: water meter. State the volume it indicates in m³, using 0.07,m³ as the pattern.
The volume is 94.66,m³
